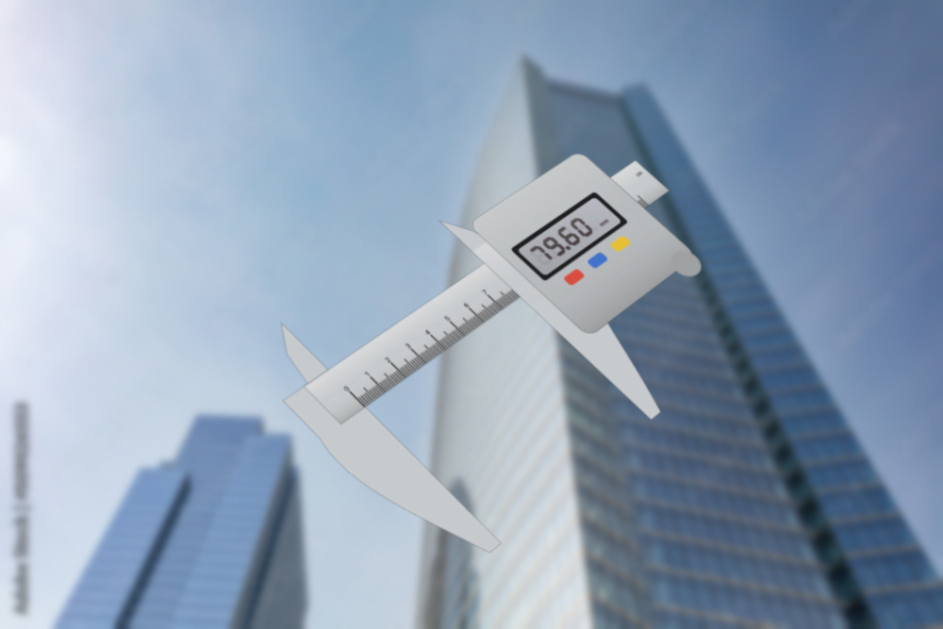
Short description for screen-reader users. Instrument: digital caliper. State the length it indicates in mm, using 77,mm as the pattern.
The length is 79.60,mm
